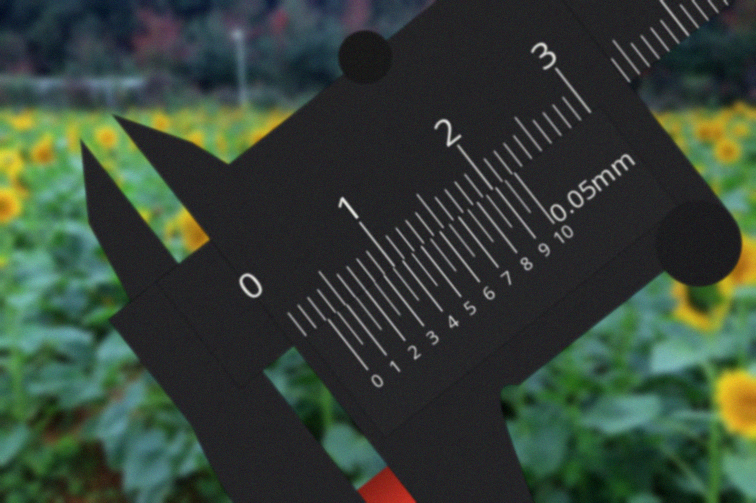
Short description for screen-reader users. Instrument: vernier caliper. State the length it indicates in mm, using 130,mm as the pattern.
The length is 3.2,mm
